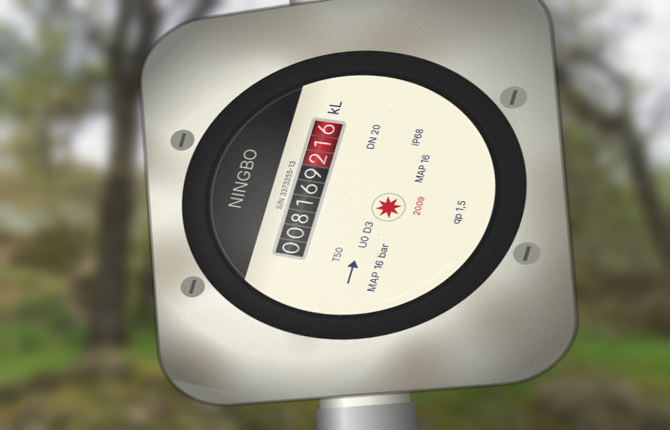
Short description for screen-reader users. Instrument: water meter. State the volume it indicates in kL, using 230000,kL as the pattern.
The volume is 8169.216,kL
